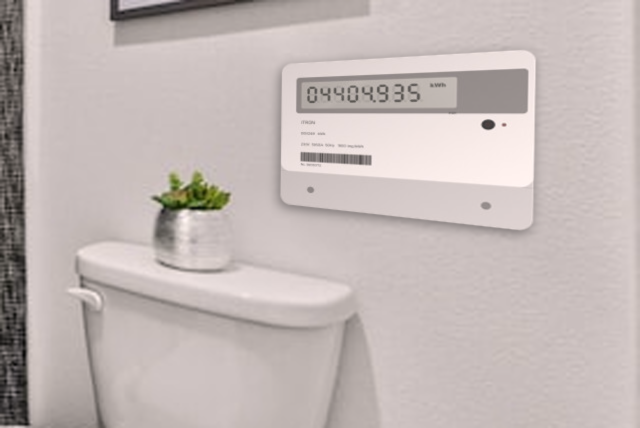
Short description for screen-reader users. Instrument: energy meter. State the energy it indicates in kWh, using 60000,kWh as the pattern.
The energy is 4404.935,kWh
